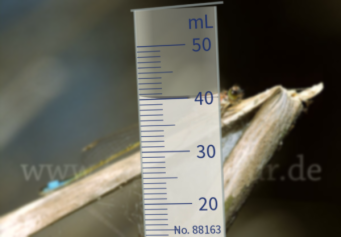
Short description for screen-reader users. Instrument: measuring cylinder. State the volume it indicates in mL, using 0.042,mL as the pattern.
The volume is 40,mL
